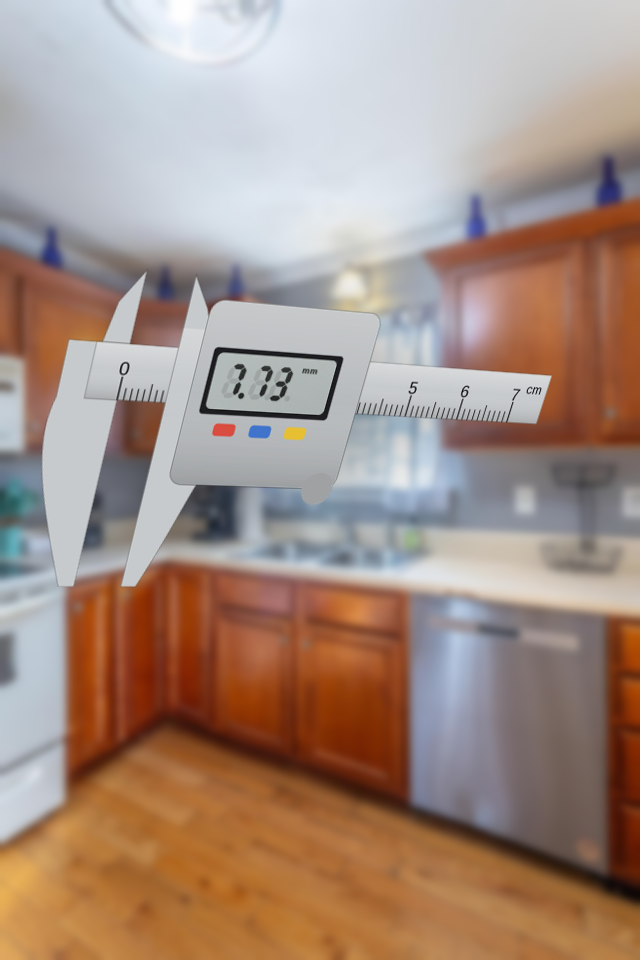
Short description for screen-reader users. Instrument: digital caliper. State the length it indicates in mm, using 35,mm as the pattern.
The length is 7.73,mm
